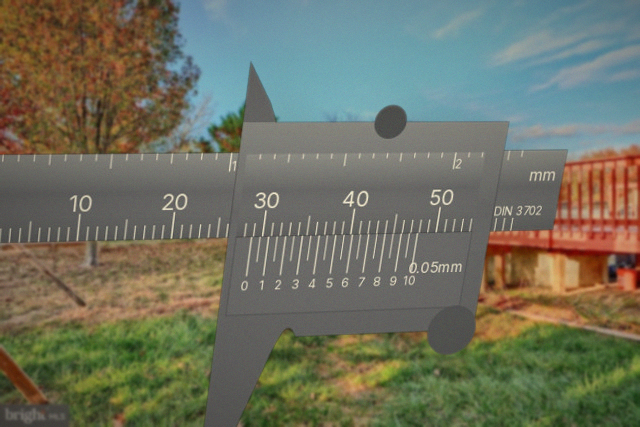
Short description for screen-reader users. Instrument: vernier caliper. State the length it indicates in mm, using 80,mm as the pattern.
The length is 28.8,mm
